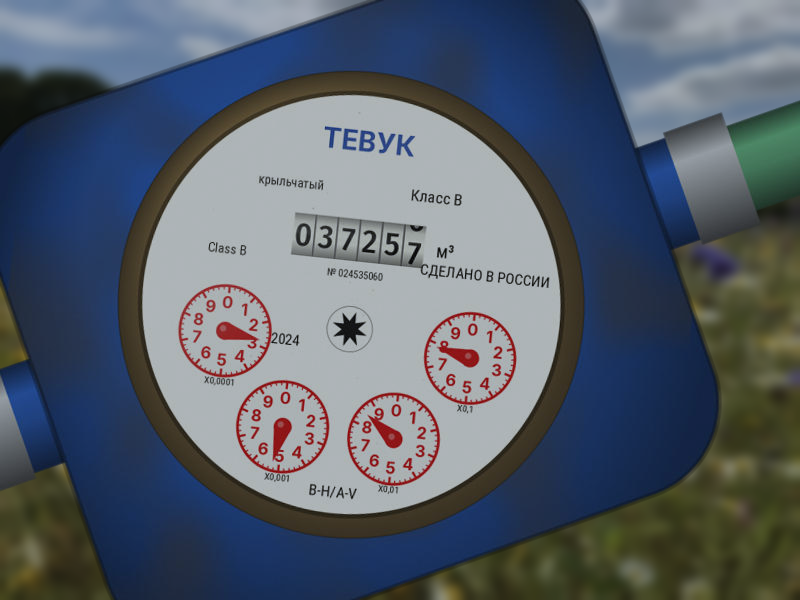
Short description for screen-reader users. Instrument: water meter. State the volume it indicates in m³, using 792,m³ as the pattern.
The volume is 37256.7852,m³
